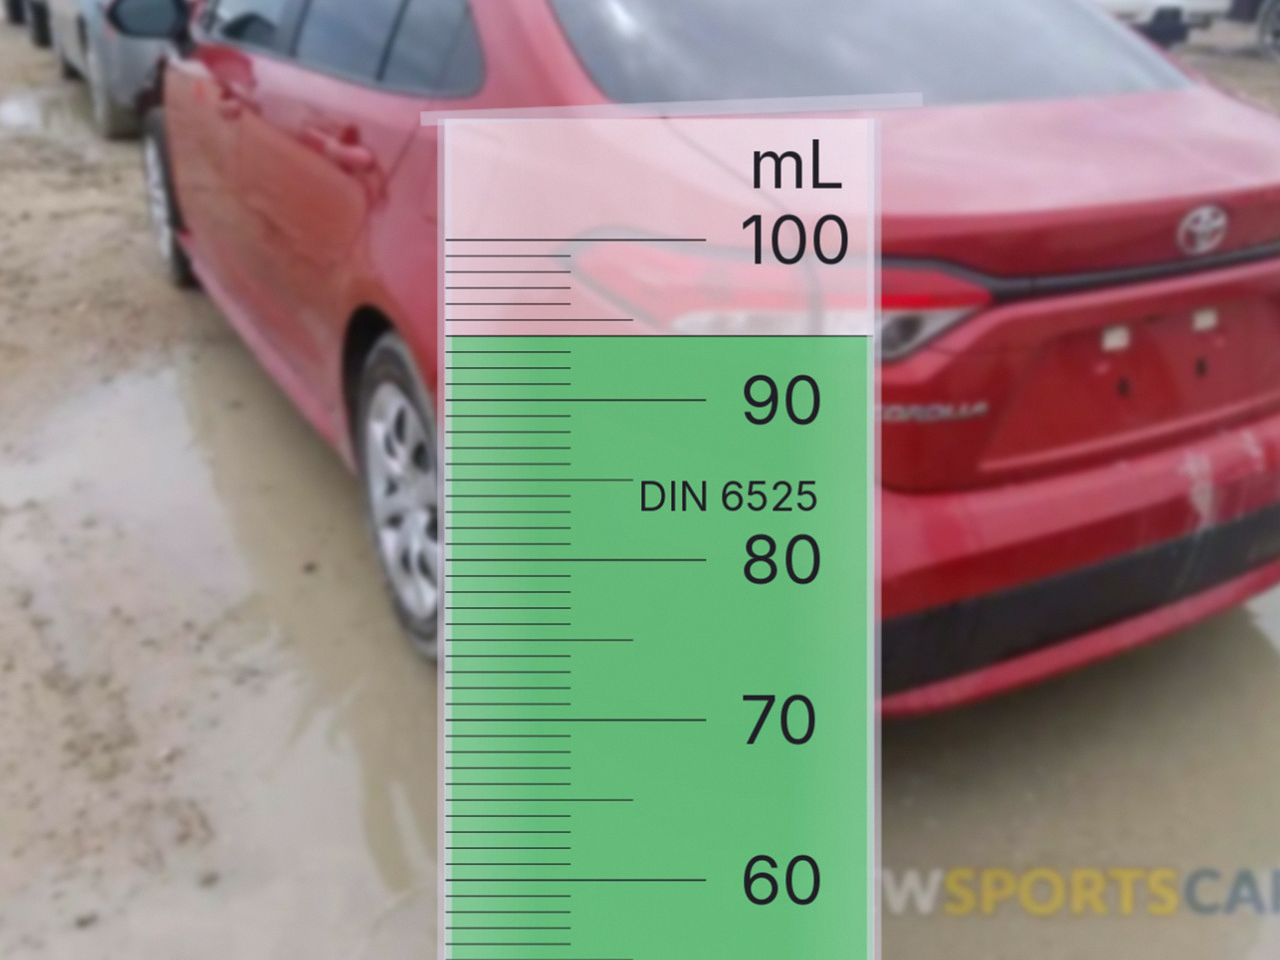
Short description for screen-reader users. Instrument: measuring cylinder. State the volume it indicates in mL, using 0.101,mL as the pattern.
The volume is 94,mL
